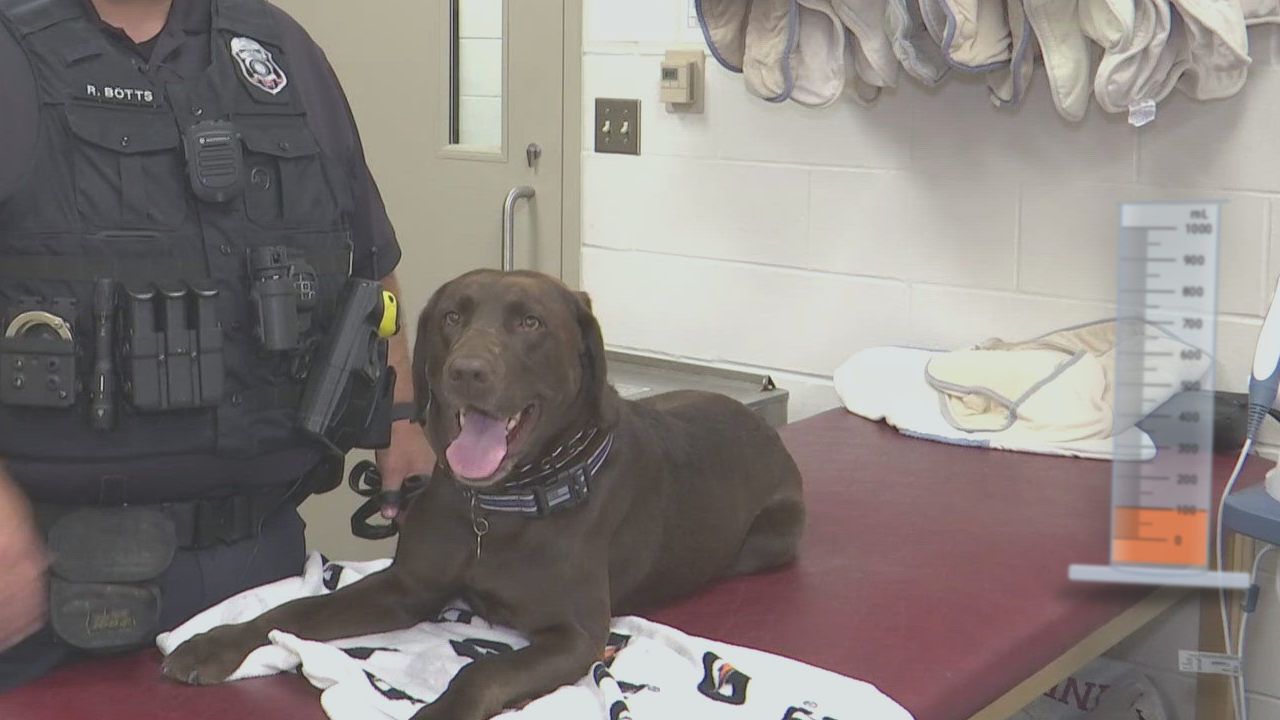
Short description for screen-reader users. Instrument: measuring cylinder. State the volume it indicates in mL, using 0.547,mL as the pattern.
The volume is 100,mL
